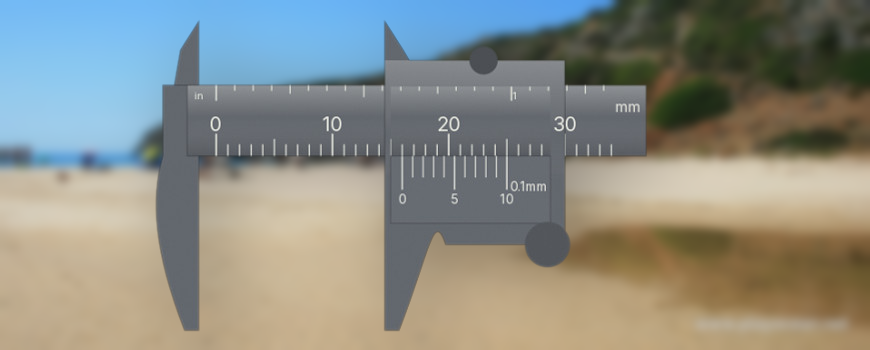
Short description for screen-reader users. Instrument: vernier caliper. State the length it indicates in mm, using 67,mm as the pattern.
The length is 16.0,mm
